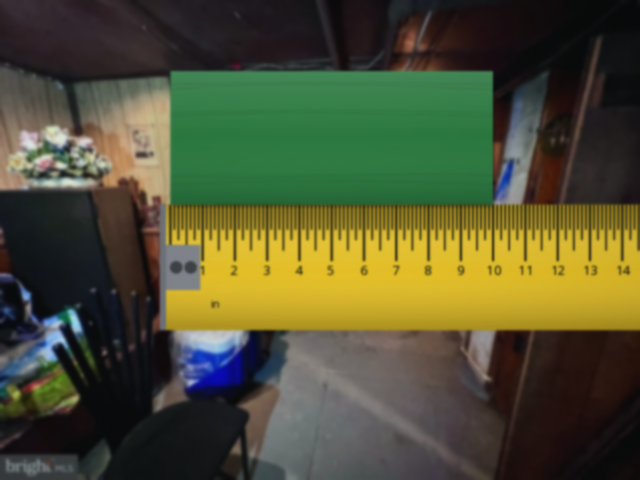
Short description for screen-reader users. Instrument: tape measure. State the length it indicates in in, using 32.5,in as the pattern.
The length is 10,in
